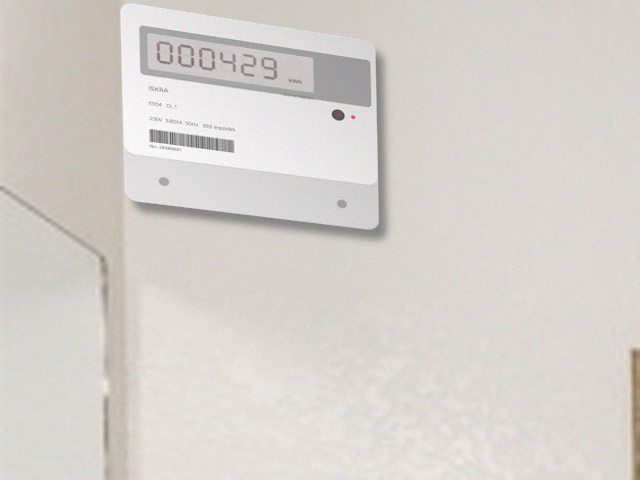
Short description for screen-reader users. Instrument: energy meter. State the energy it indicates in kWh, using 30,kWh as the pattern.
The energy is 429,kWh
